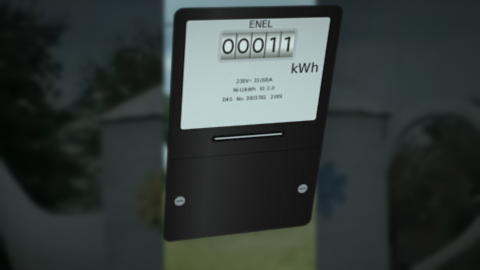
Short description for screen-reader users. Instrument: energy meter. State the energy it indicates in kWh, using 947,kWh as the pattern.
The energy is 11,kWh
